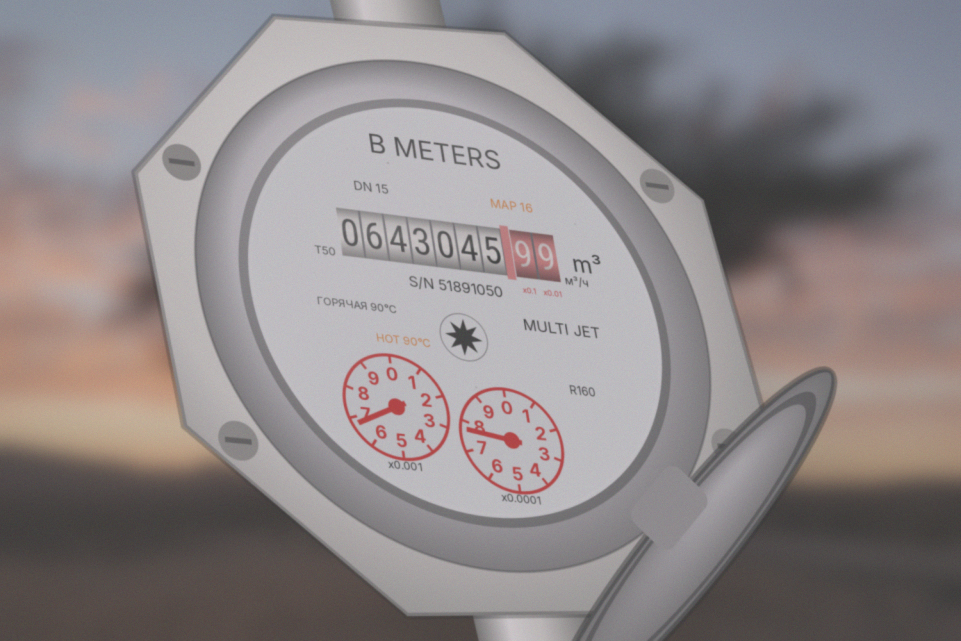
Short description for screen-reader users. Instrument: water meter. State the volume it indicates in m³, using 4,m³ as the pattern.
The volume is 643045.9967,m³
